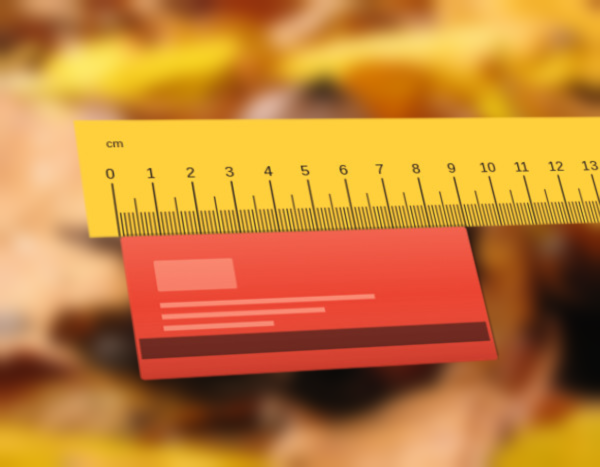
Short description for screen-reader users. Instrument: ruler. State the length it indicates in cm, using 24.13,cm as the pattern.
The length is 9,cm
